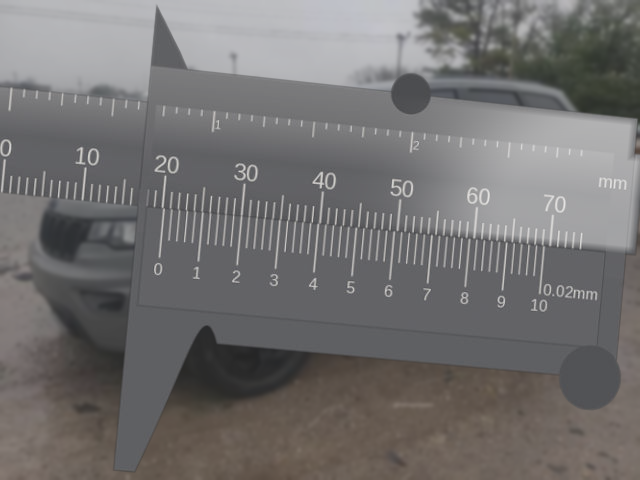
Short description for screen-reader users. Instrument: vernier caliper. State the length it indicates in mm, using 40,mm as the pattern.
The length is 20.2,mm
